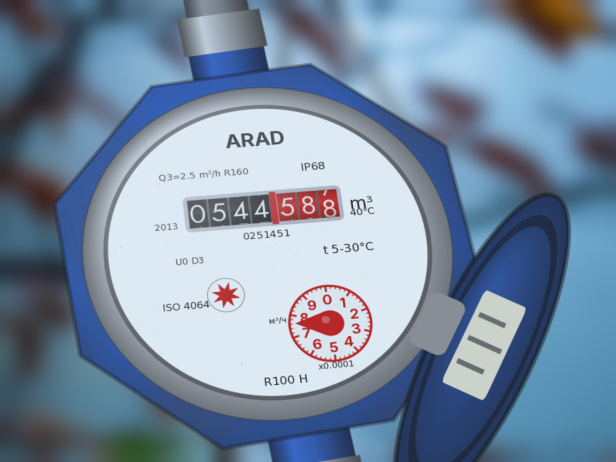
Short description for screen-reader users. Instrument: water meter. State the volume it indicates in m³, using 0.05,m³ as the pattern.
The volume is 544.5877,m³
